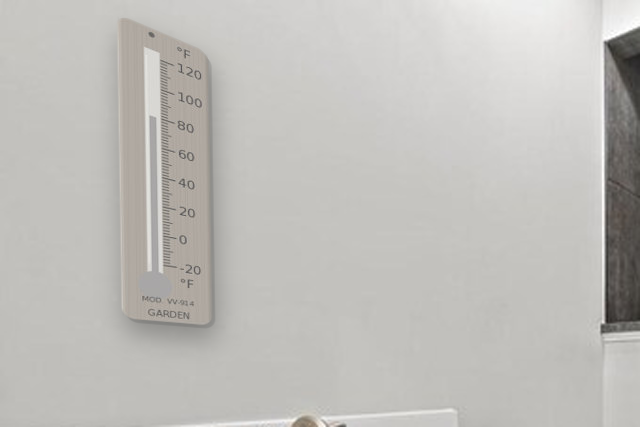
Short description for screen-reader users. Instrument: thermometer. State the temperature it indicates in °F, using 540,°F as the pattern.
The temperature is 80,°F
